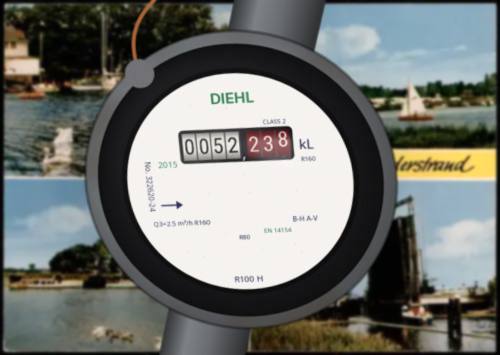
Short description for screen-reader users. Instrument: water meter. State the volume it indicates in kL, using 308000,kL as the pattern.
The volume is 52.238,kL
